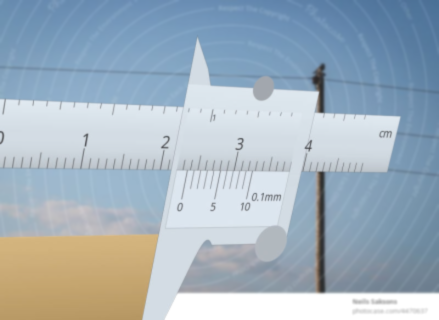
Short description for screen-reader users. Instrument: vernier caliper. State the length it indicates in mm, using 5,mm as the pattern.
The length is 23.6,mm
